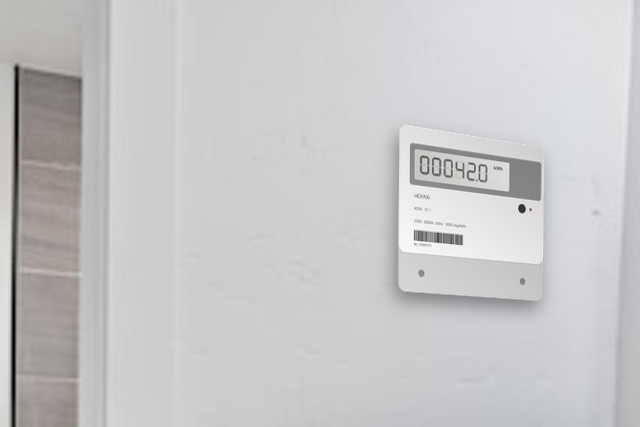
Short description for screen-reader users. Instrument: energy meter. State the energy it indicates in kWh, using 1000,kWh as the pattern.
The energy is 42.0,kWh
